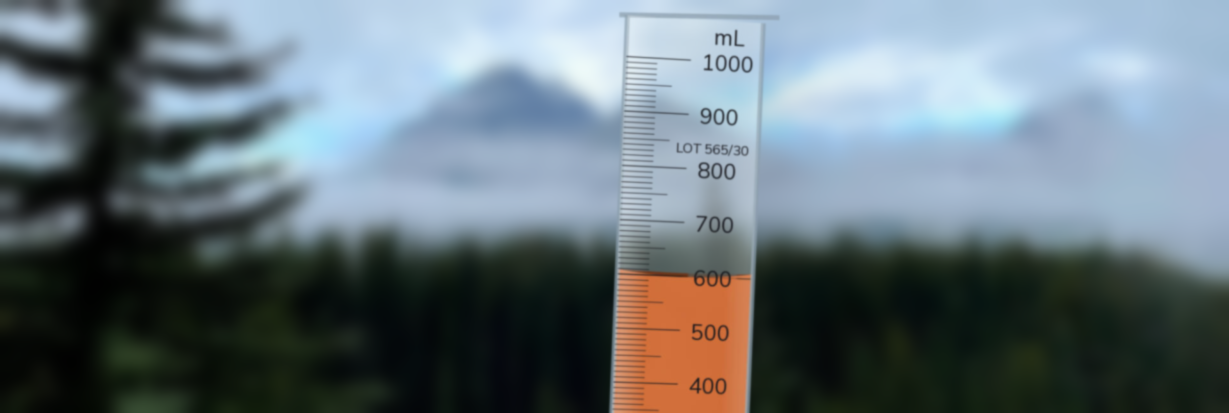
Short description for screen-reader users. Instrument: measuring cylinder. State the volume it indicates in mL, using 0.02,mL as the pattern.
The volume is 600,mL
